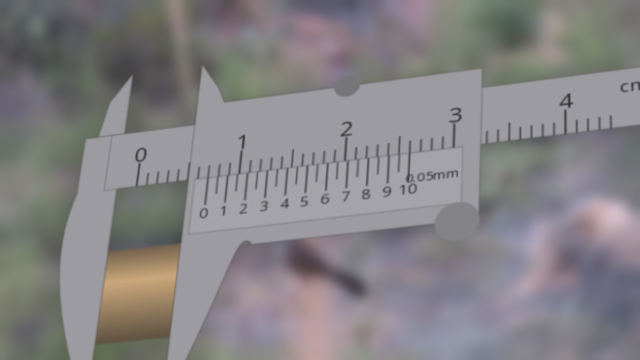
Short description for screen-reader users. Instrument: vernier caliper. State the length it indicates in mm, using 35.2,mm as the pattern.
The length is 7.0,mm
